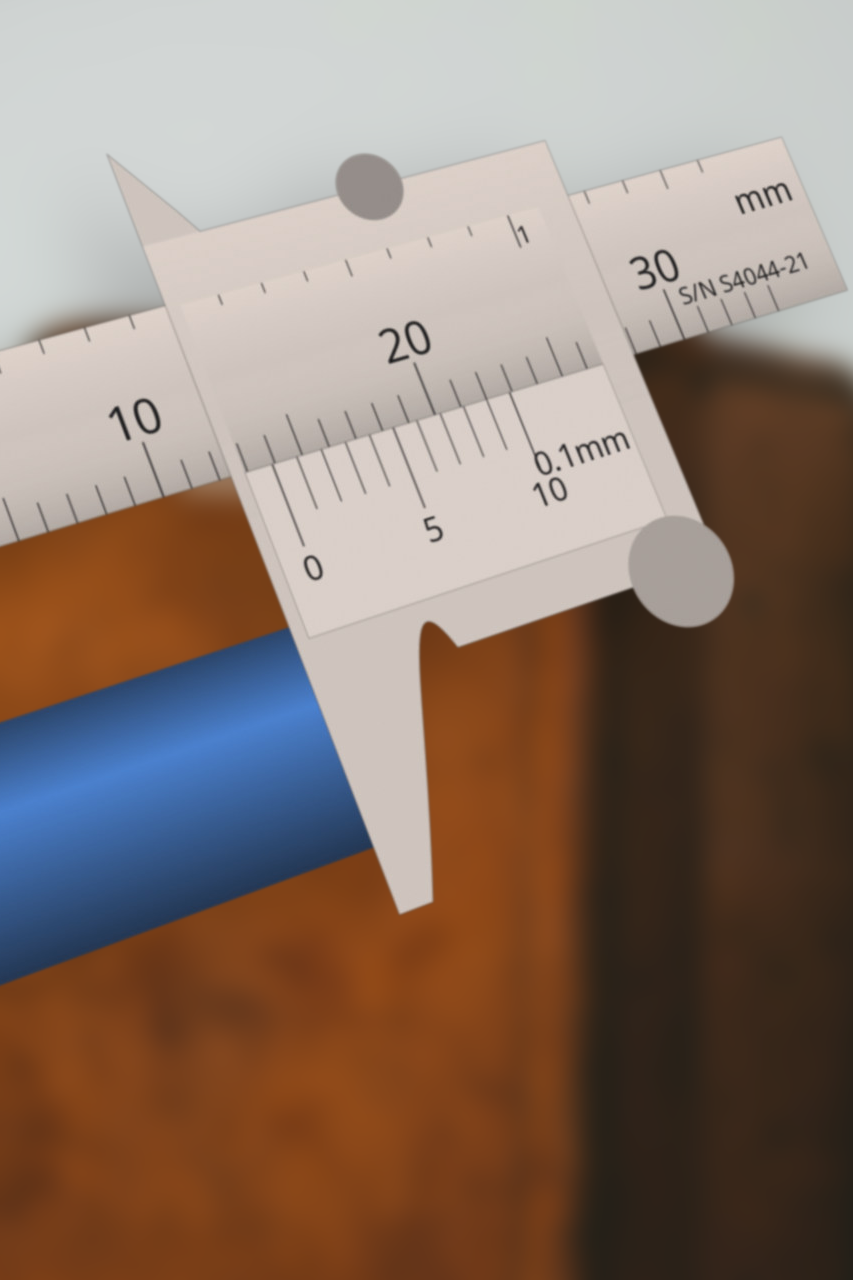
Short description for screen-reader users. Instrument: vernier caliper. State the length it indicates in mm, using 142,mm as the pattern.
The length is 13.9,mm
